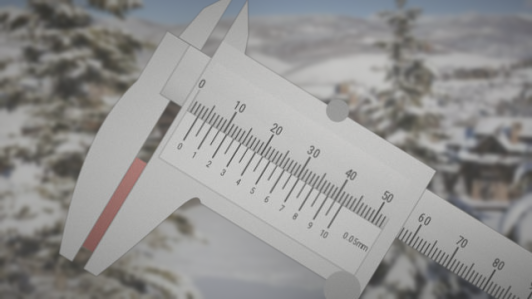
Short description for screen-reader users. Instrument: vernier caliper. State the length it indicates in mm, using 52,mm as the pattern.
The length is 3.0,mm
